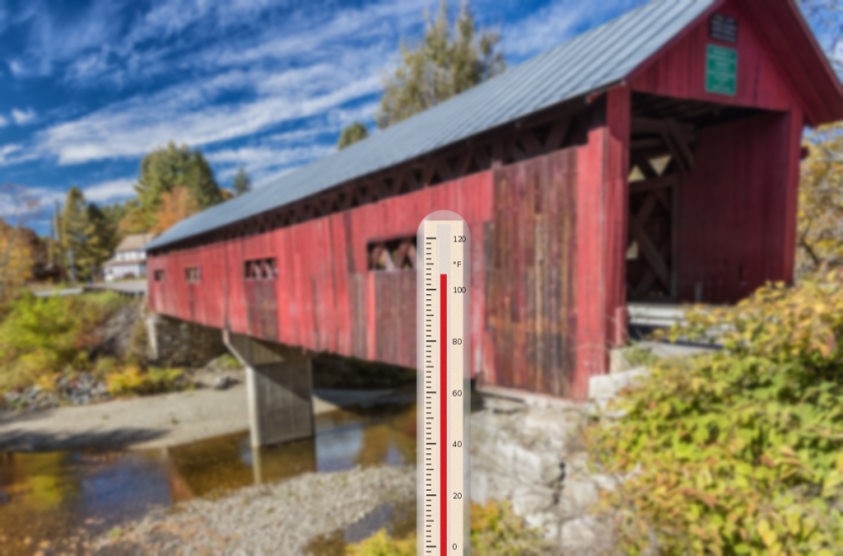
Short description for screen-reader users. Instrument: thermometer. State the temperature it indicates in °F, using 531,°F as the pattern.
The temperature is 106,°F
